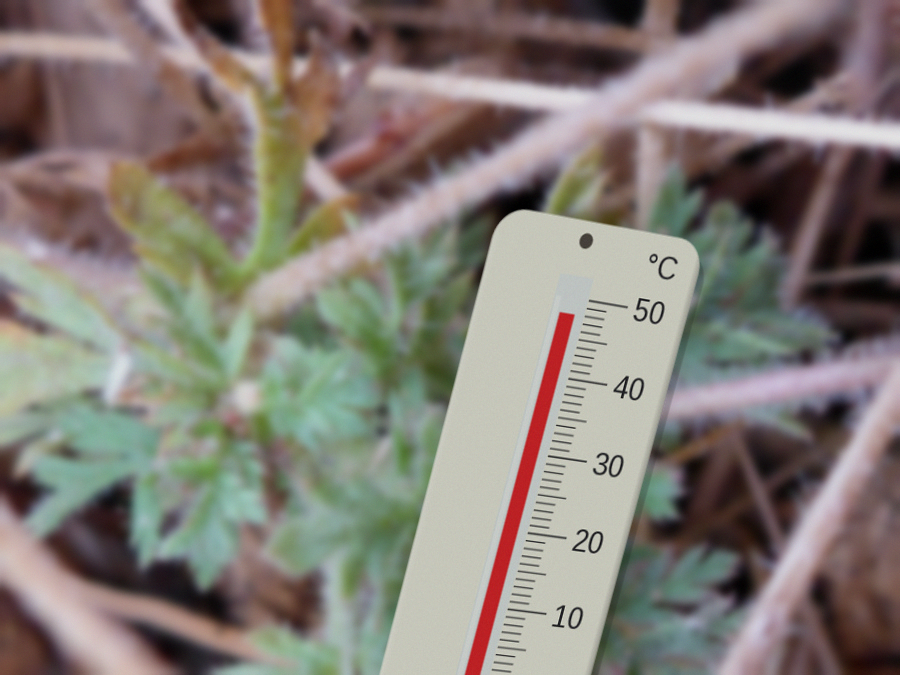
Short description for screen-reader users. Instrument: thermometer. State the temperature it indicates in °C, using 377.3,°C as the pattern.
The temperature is 48,°C
